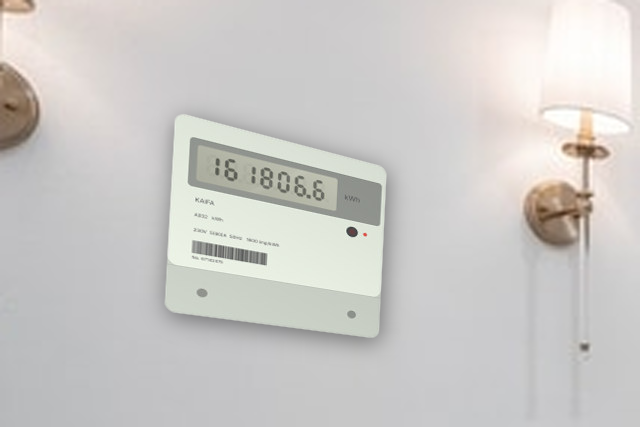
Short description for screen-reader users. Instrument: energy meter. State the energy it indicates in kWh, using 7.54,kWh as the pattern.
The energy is 161806.6,kWh
